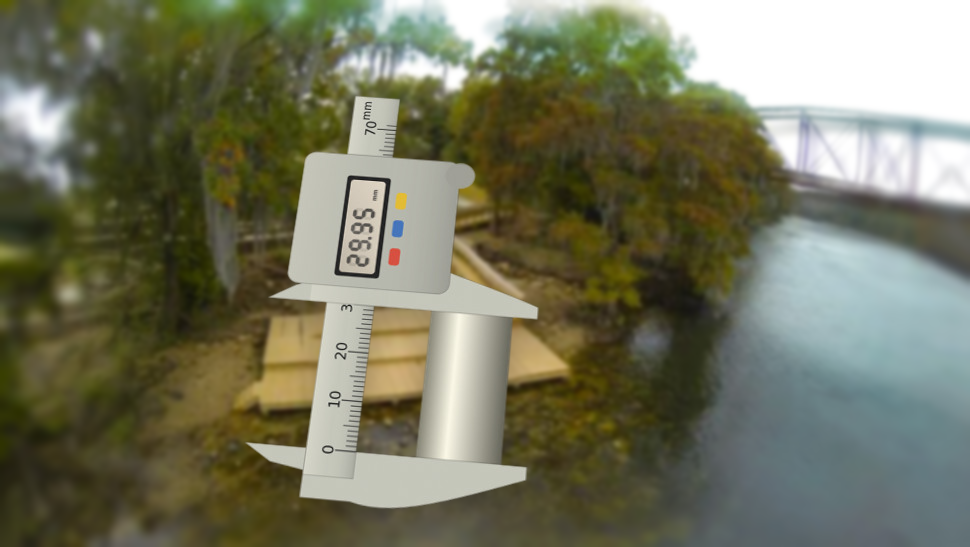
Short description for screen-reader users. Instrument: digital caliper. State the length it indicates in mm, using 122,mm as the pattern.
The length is 29.95,mm
